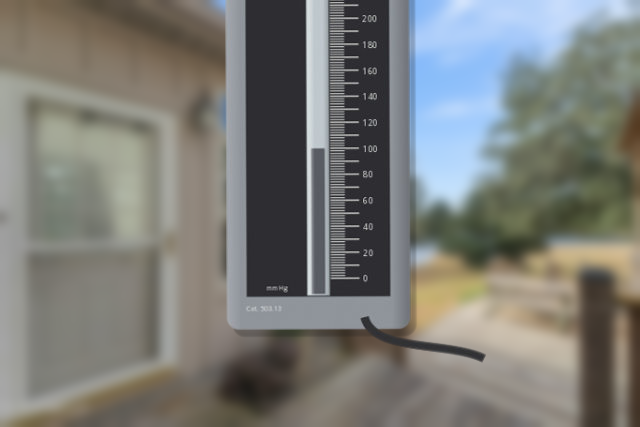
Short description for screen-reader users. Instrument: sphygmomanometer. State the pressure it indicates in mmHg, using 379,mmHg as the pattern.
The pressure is 100,mmHg
